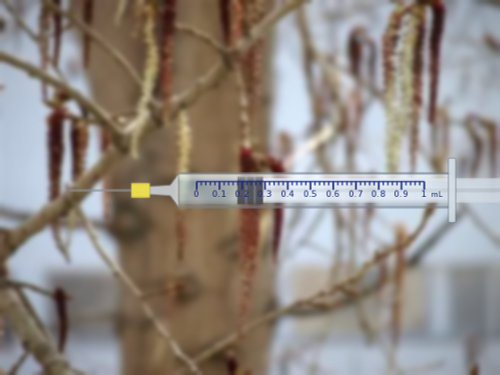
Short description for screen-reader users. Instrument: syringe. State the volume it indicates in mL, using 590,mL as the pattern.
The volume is 0.18,mL
